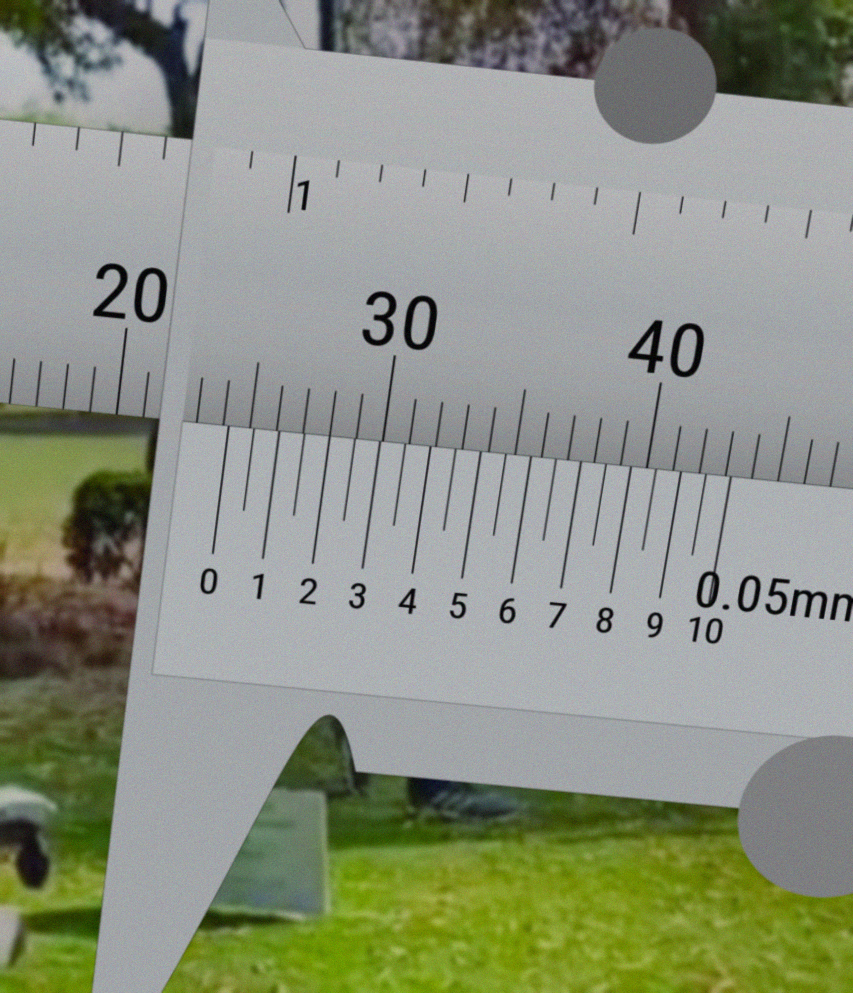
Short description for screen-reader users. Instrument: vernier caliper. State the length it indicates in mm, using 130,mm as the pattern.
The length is 24.20,mm
